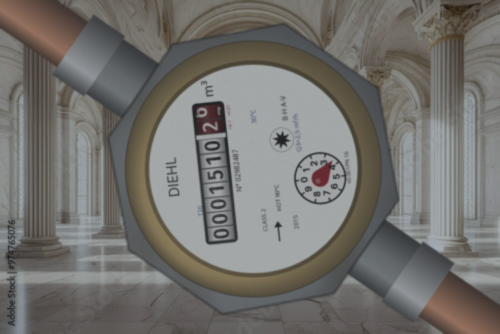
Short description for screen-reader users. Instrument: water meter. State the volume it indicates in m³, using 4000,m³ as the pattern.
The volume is 1510.263,m³
